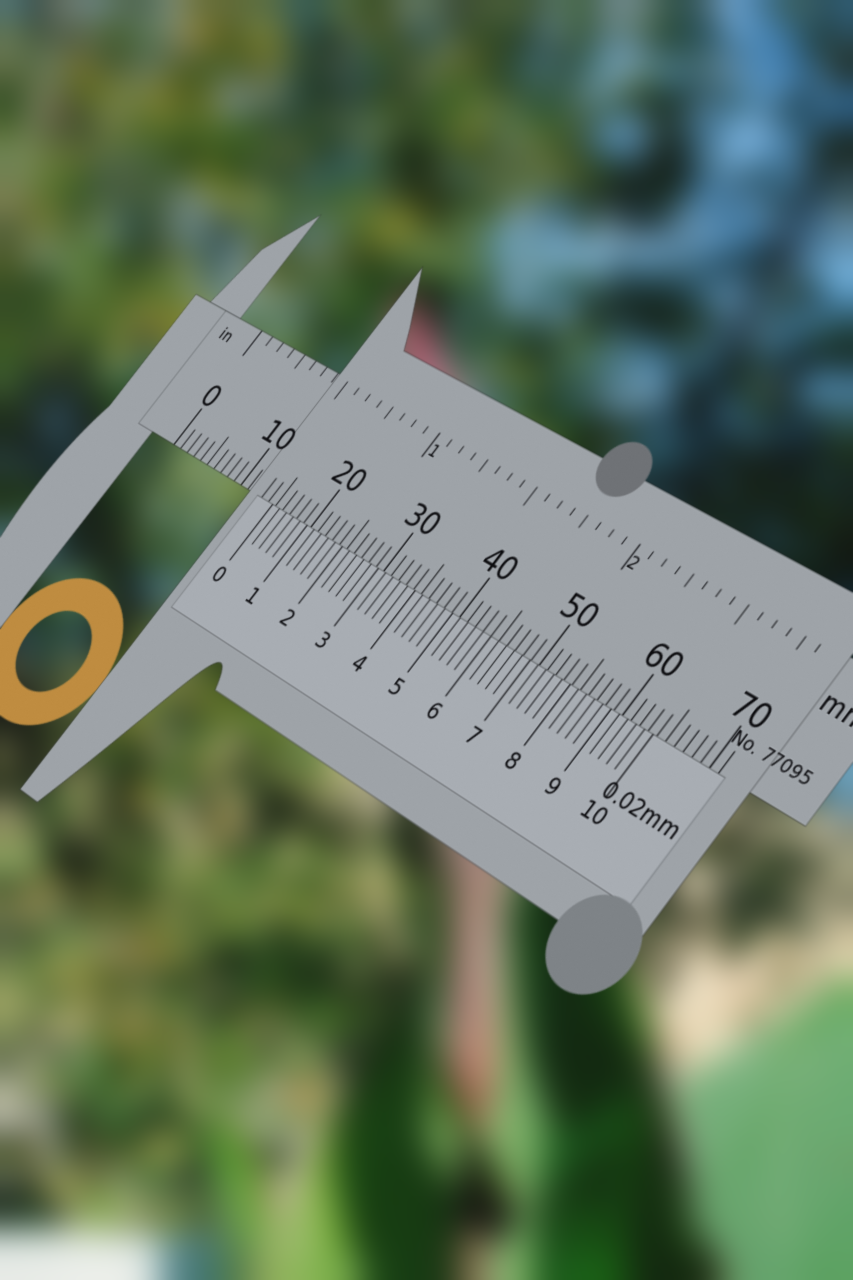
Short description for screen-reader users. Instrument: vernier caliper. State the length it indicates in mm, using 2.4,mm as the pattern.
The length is 14.6,mm
